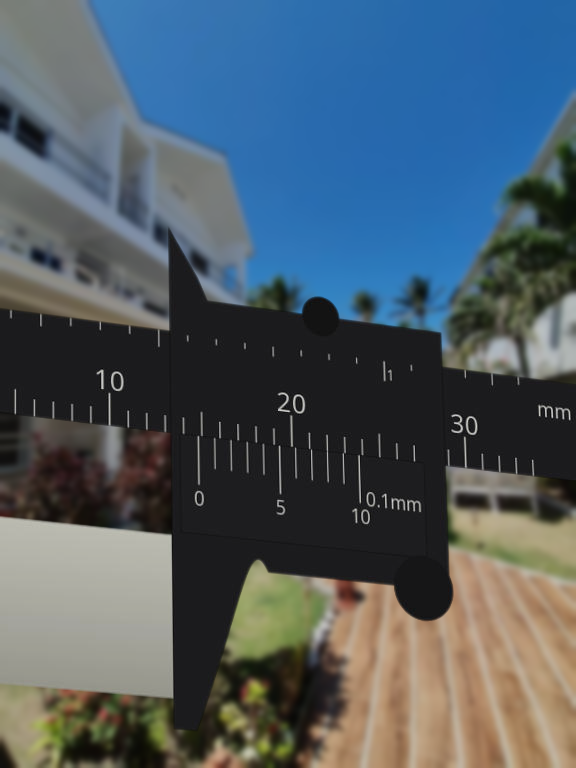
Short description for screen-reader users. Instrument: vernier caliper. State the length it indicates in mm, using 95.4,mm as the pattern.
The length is 14.8,mm
